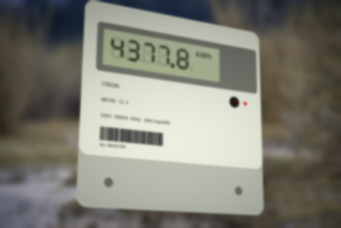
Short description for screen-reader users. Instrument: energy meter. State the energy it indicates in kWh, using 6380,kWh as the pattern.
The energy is 4377.8,kWh
